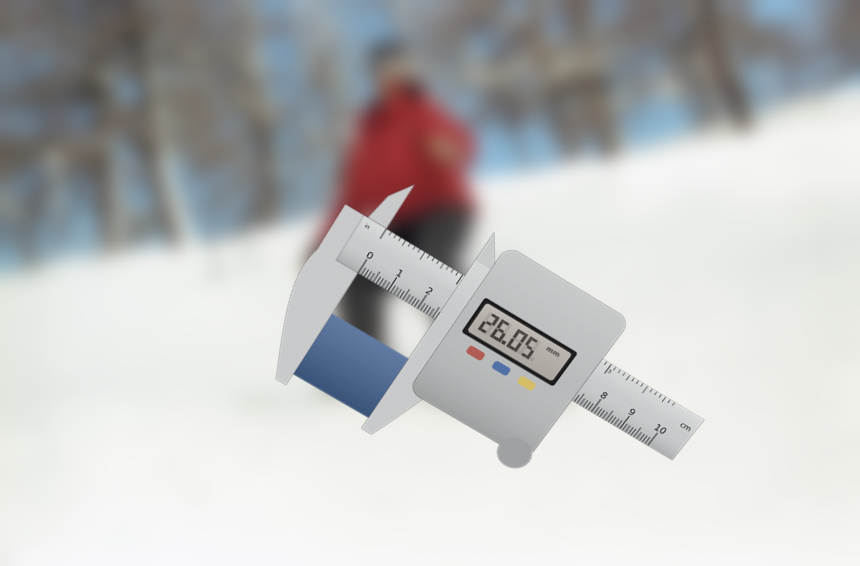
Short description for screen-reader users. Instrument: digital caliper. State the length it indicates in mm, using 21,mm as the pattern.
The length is 26.05,mm
